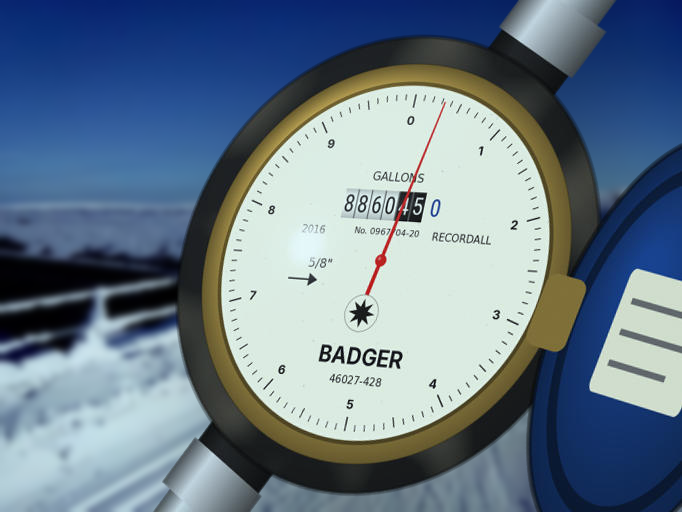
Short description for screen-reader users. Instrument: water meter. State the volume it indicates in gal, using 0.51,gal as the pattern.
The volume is 8860450.3,gal
